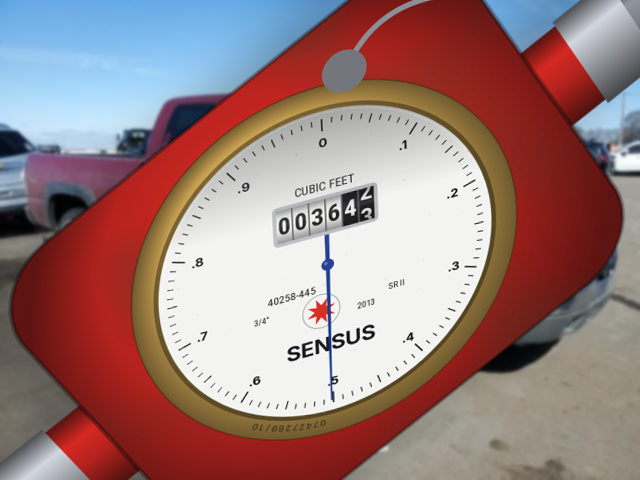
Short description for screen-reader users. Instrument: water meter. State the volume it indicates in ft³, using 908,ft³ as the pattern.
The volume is 3642.50,ft³
